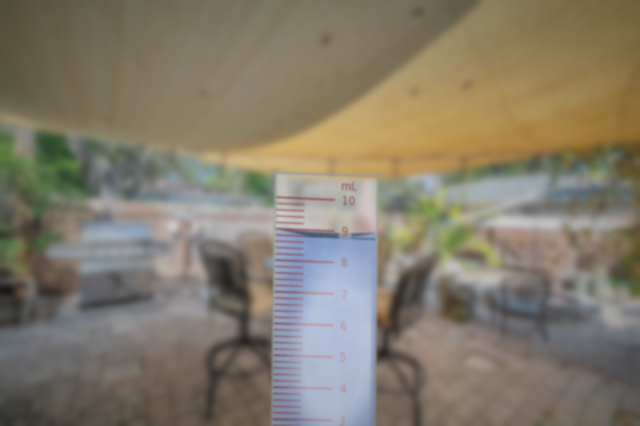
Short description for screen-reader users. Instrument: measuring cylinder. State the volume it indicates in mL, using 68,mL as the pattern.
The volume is 8.8,mL
